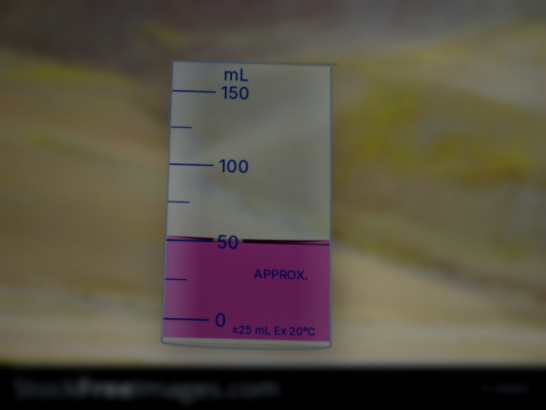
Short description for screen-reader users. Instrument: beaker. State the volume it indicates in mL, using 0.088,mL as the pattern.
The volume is 50,mL
